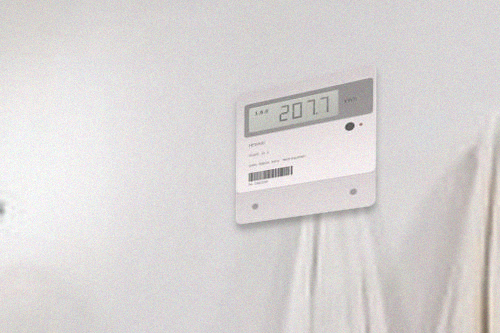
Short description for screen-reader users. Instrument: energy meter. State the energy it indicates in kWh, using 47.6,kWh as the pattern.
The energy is 207.7,kWh
